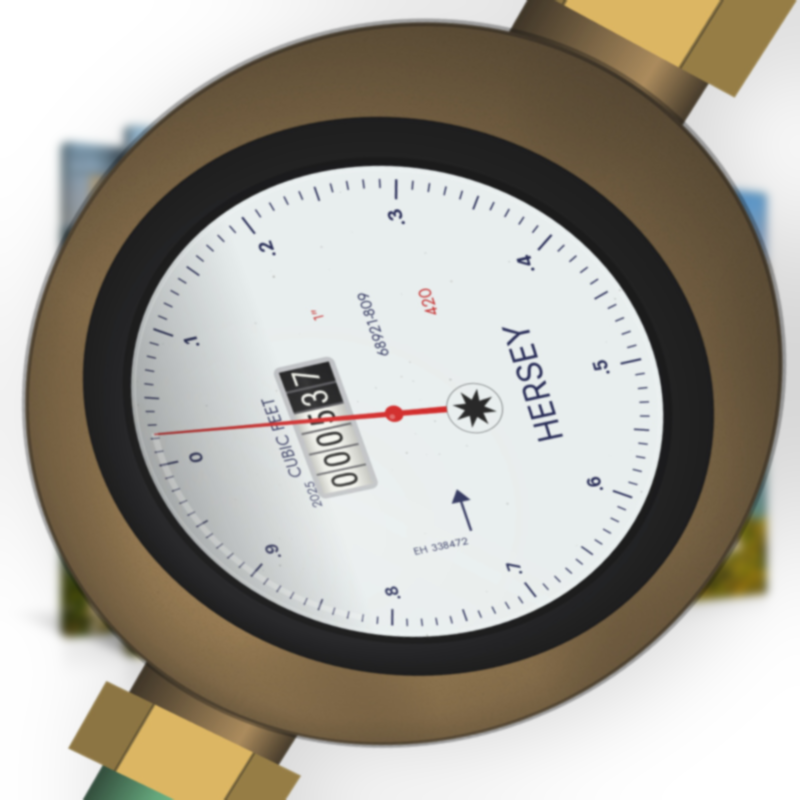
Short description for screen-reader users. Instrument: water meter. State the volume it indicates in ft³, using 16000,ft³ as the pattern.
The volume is 537.02,ft³
